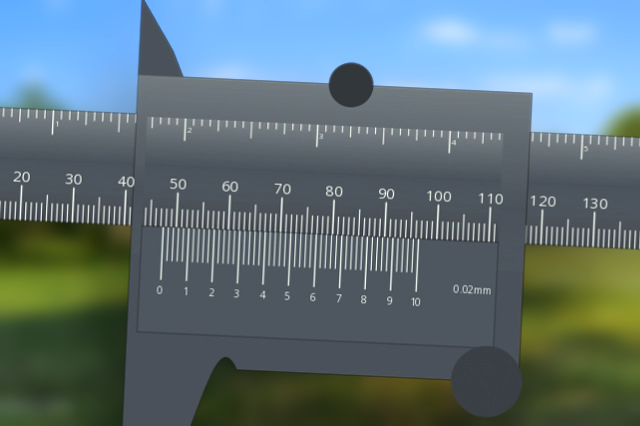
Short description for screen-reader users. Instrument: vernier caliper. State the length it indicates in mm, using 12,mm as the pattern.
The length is 47.5,mm
